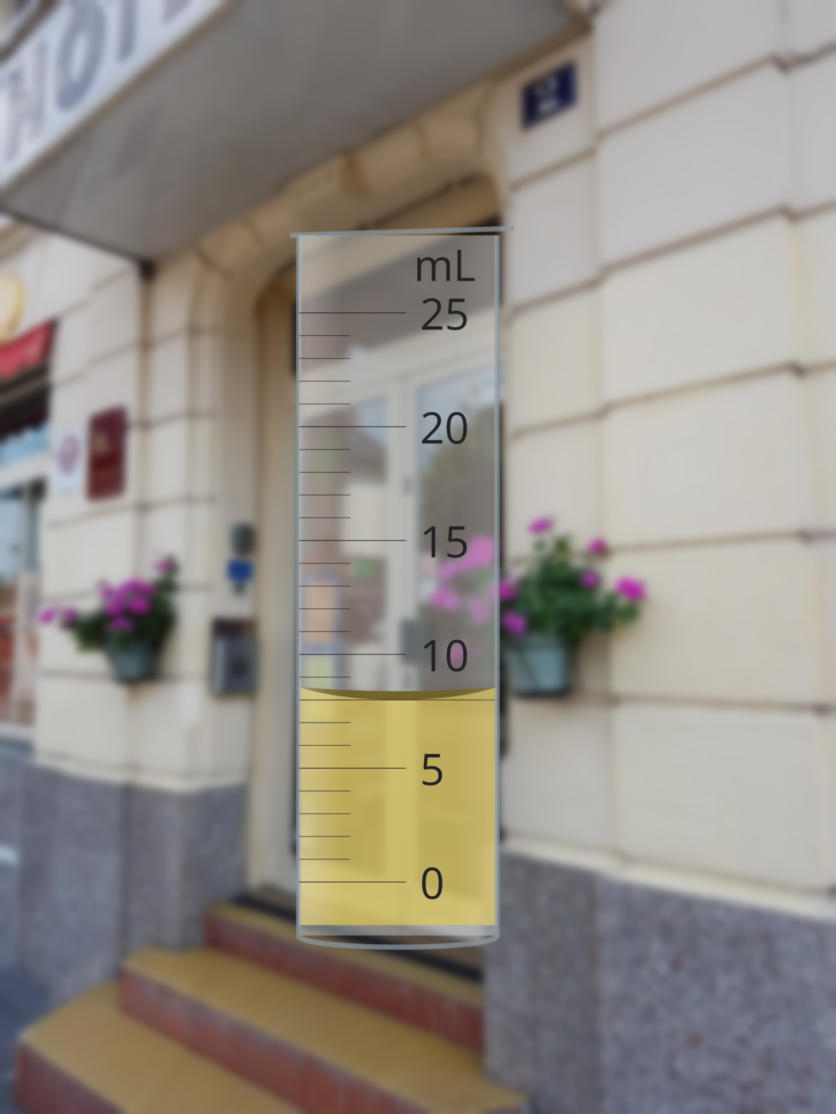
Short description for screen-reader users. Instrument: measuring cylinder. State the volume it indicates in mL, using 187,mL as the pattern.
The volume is 8,mL
